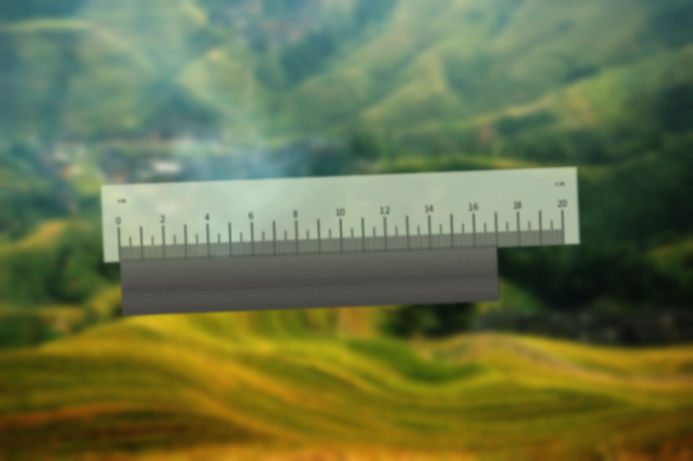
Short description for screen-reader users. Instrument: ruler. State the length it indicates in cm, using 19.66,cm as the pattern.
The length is 17,cm
